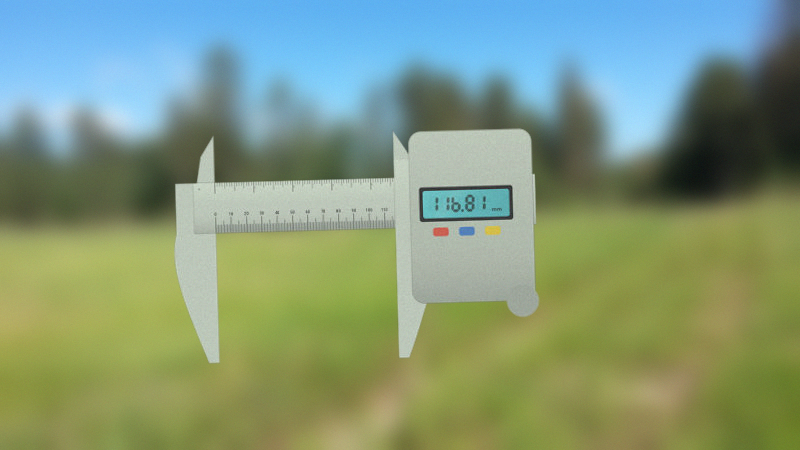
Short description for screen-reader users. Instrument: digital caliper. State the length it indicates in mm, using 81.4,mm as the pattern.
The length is 116.81,mm
